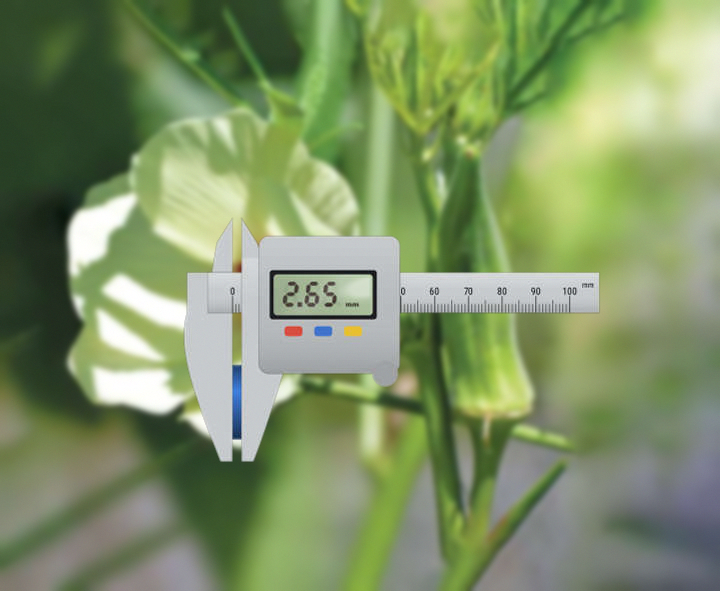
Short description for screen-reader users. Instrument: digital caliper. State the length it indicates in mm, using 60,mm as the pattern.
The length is 2.65,mm
